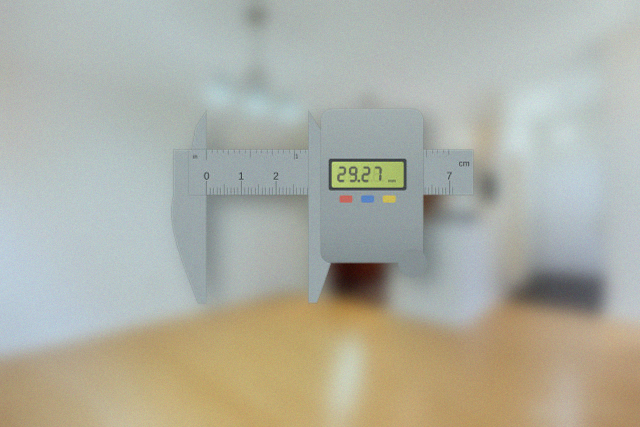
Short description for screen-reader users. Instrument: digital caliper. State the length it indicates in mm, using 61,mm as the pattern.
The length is 29.27,mm
